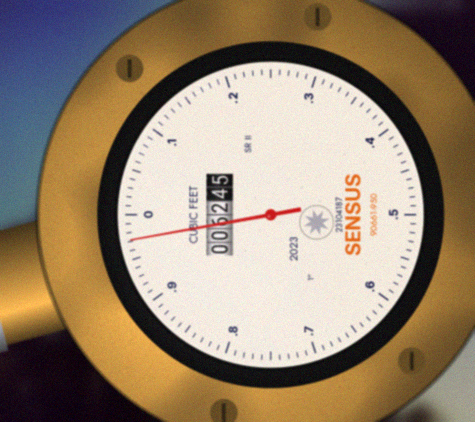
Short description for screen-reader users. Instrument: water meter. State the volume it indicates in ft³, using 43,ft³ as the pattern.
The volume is 6244.97,ft³
